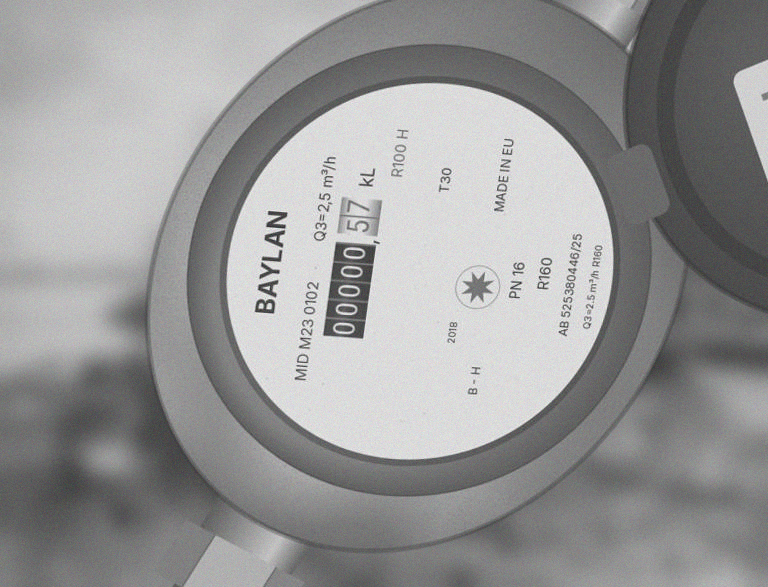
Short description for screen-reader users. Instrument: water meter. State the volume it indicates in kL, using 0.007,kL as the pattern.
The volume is 0.57,kL
